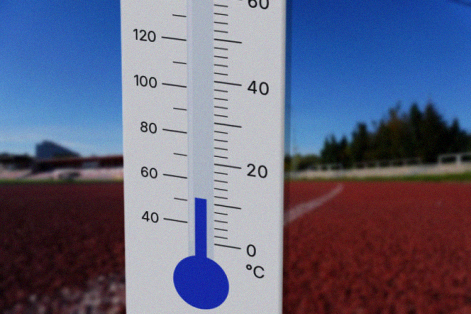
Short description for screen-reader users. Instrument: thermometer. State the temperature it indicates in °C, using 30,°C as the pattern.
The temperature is 11,°C
